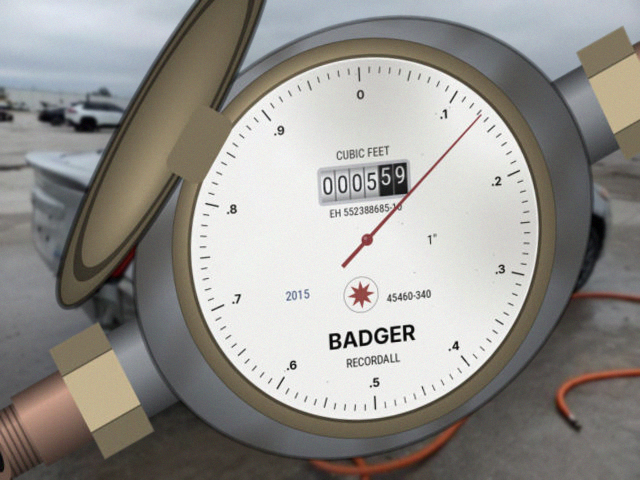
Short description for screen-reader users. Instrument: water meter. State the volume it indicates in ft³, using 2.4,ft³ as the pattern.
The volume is 559.13,ft³
